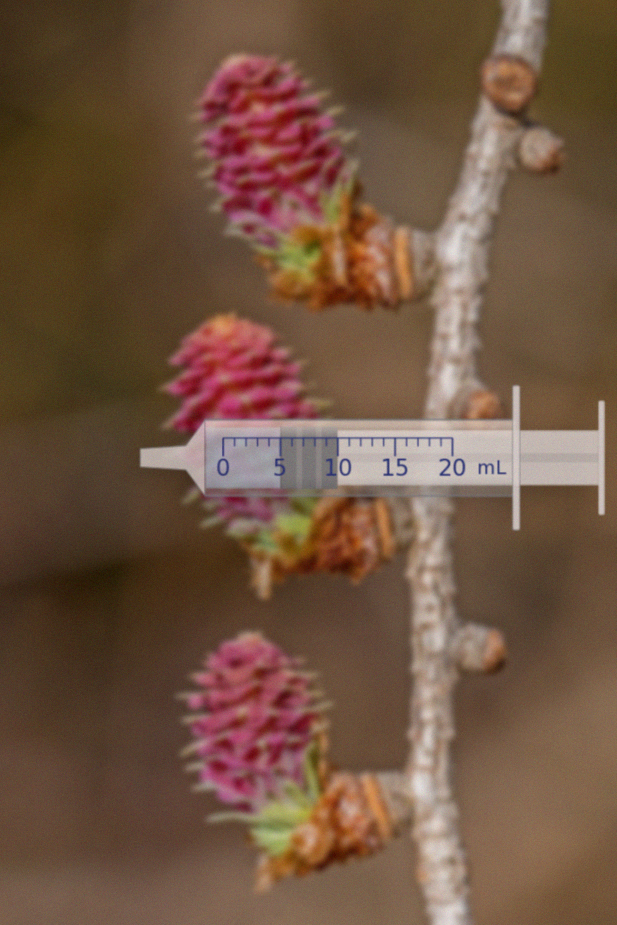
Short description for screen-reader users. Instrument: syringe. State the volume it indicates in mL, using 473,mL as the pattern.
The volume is 5,mL
